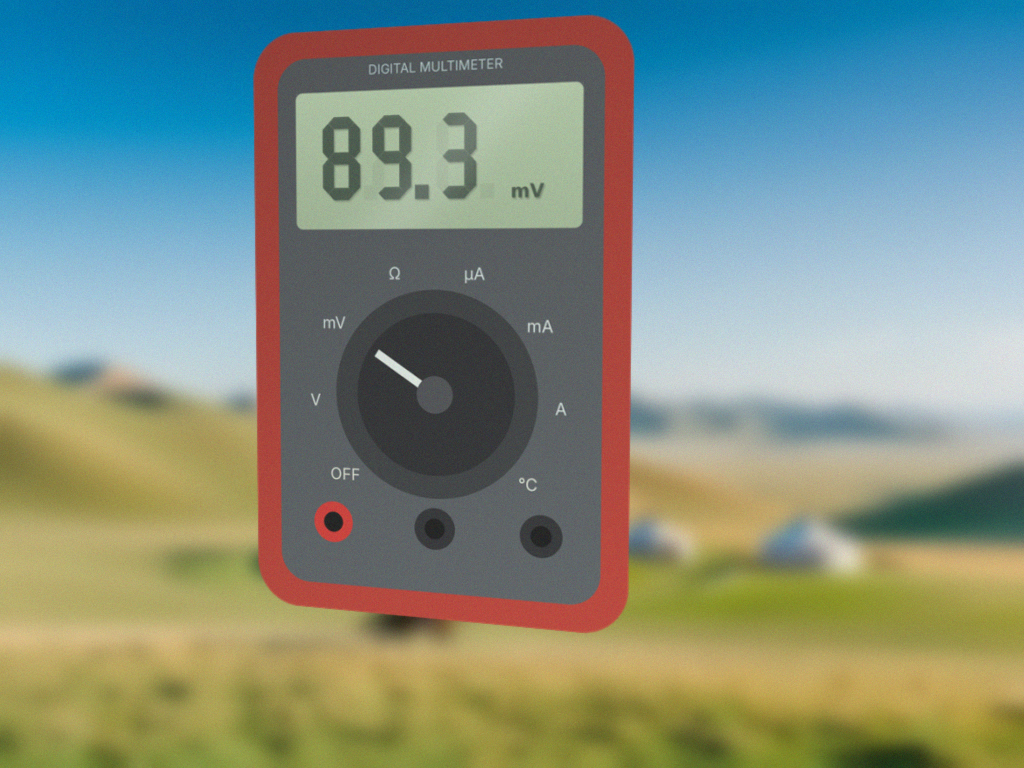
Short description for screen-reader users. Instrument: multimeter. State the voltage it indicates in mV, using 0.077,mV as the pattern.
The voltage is 89.3,mV
